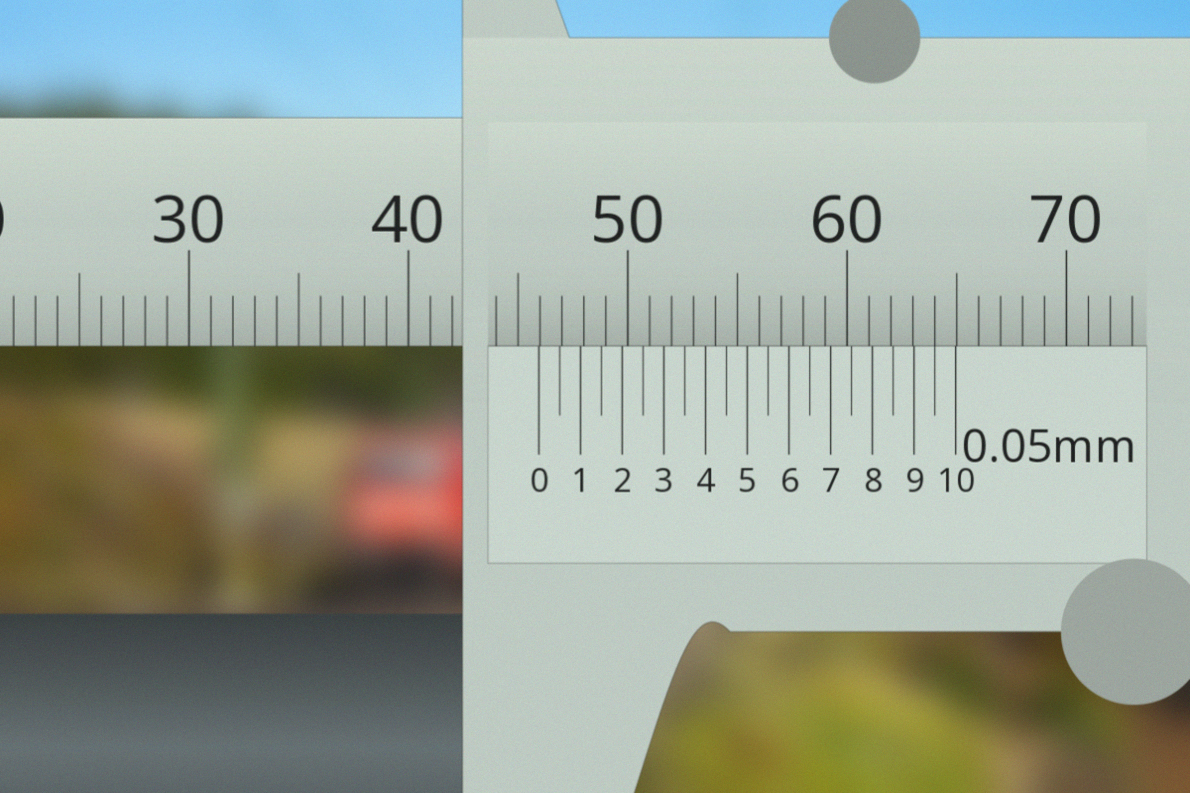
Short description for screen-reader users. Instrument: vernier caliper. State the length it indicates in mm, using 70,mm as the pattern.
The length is 45.95,mm
